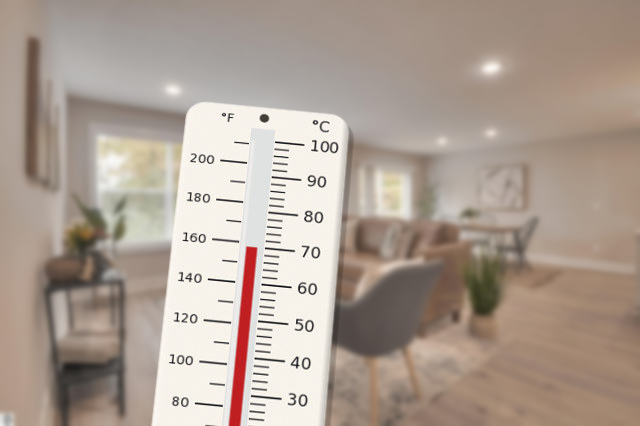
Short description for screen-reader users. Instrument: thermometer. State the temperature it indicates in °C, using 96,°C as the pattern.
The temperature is 70,°C
